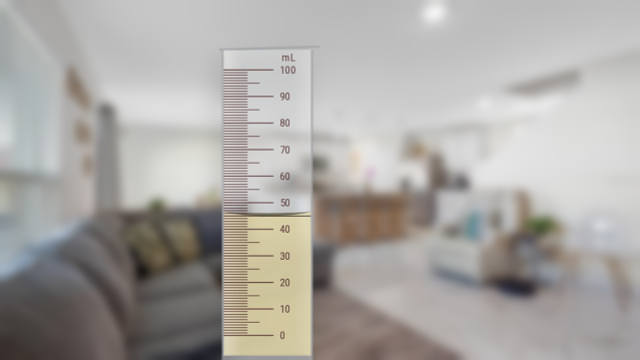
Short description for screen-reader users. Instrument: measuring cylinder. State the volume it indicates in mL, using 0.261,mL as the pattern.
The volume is 45,mL
